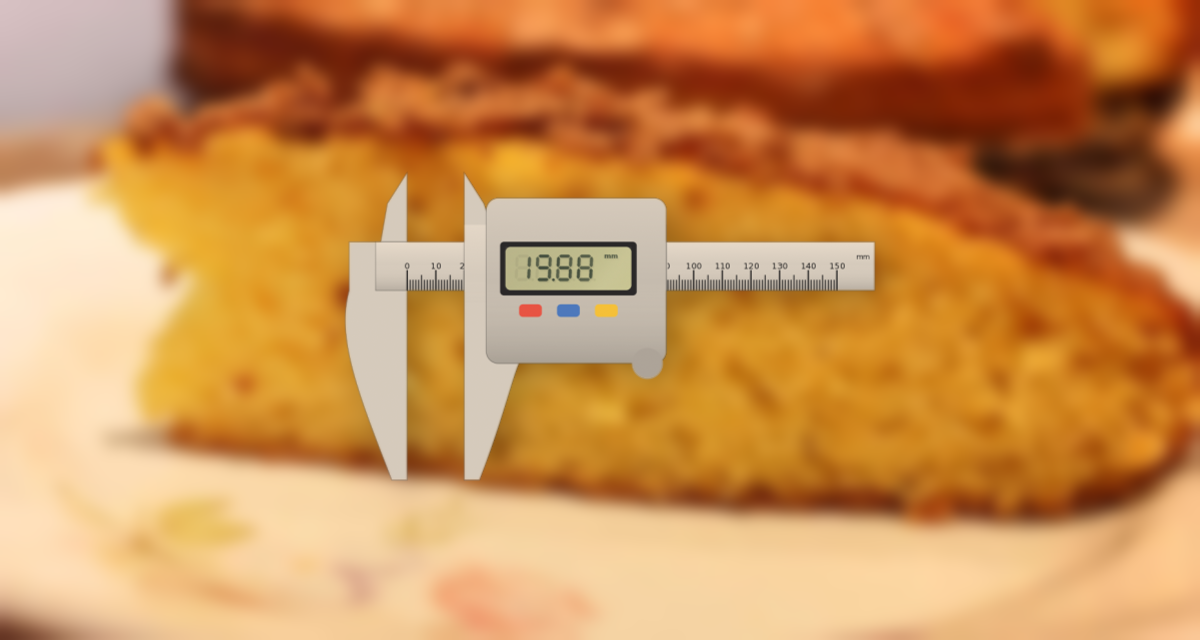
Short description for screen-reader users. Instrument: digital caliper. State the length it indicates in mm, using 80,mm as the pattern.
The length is 19.88,mm
